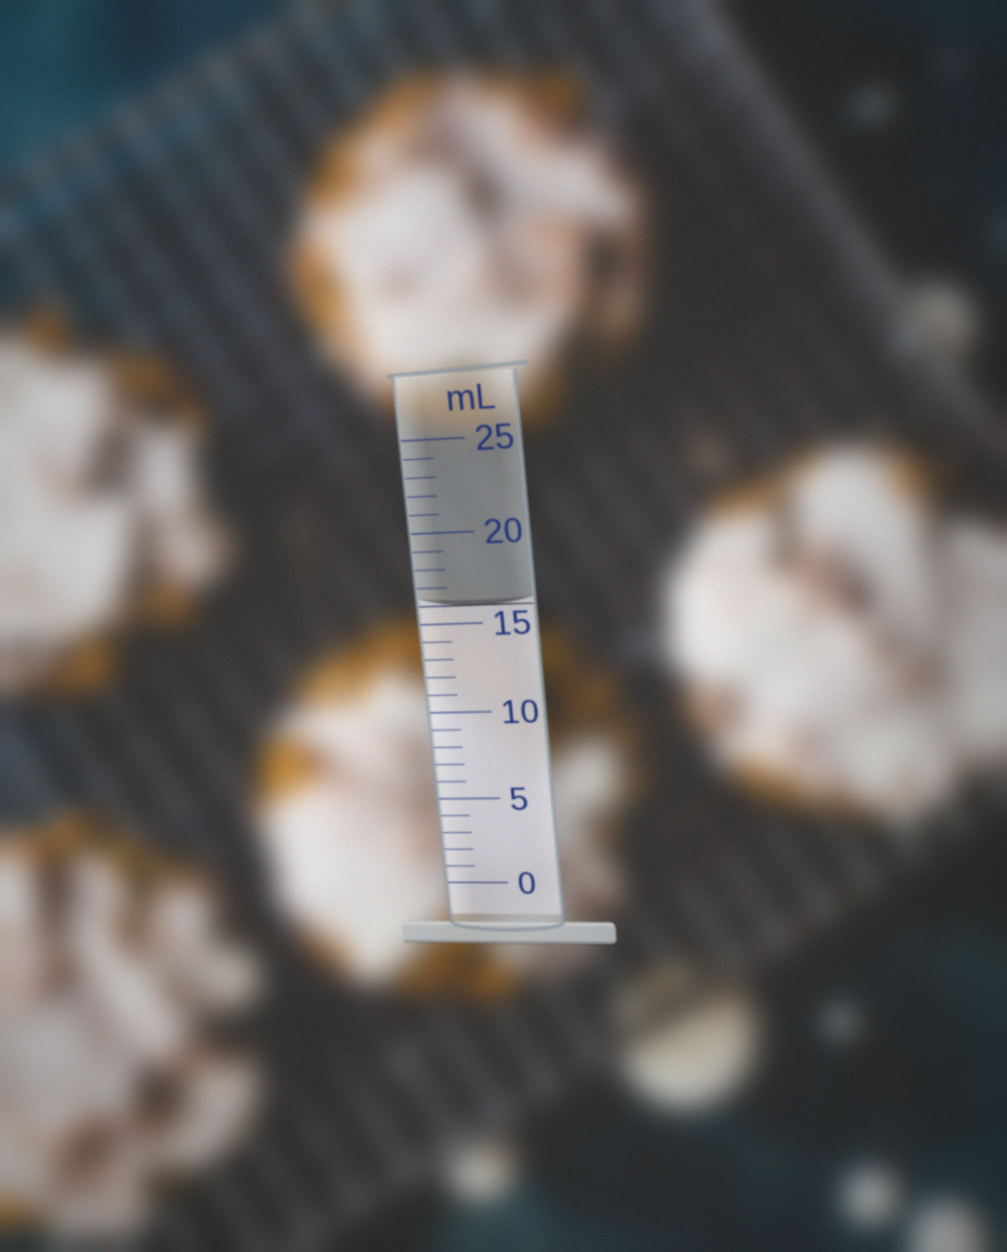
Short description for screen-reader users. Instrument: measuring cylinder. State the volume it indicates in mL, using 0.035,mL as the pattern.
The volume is 16,mL
